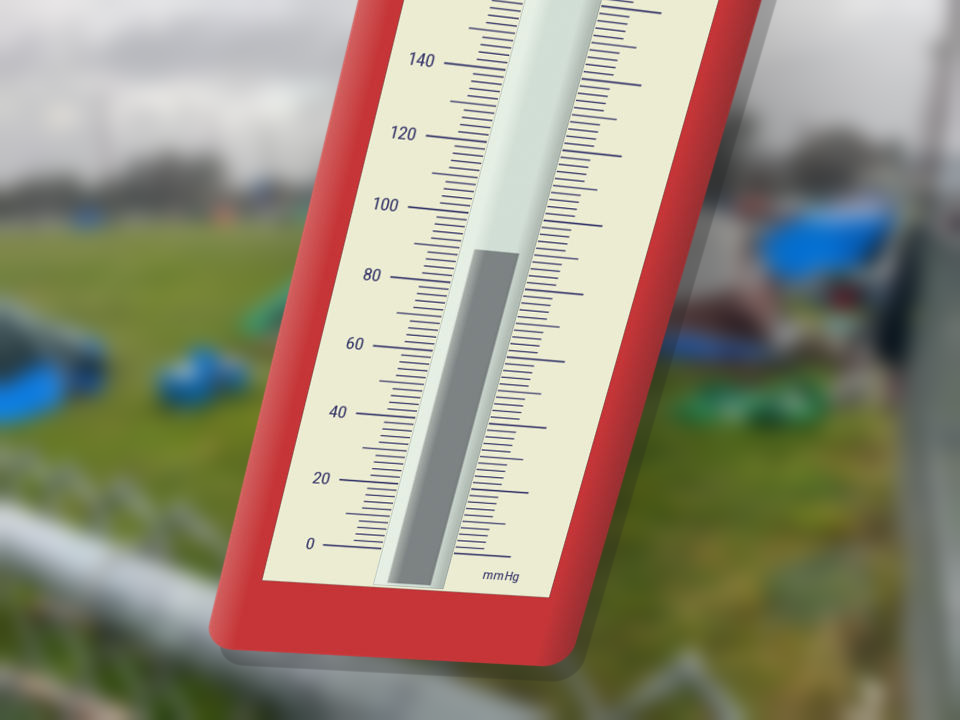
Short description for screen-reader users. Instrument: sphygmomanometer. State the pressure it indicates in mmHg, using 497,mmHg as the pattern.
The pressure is 90,mmHg
